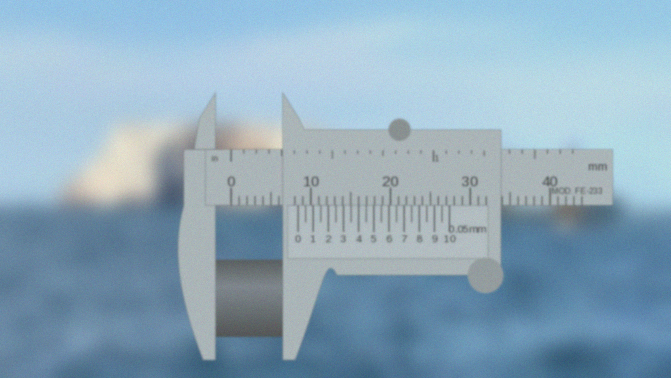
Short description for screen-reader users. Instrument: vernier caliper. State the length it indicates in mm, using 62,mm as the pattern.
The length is 8.4,mm
